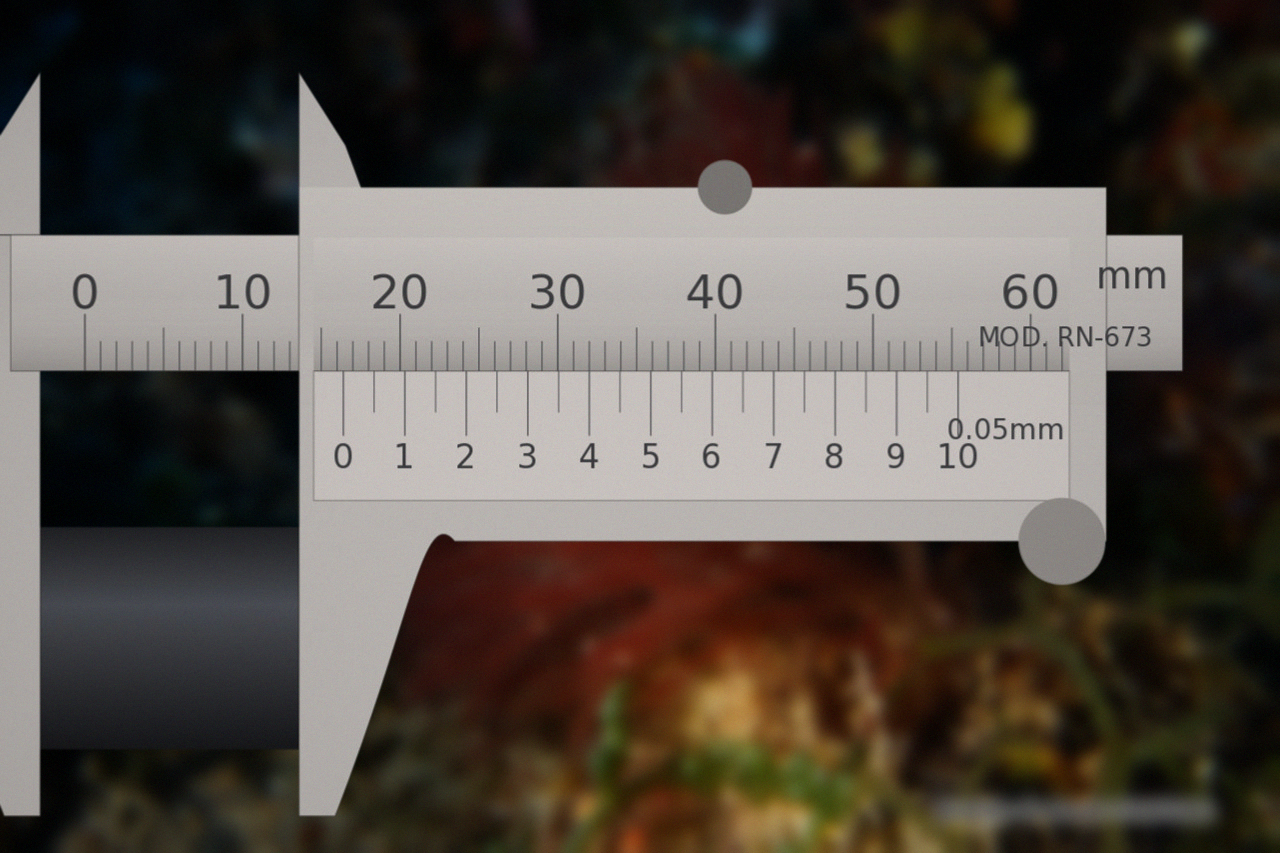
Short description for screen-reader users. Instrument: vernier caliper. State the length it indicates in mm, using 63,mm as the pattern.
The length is 16.4,mm
